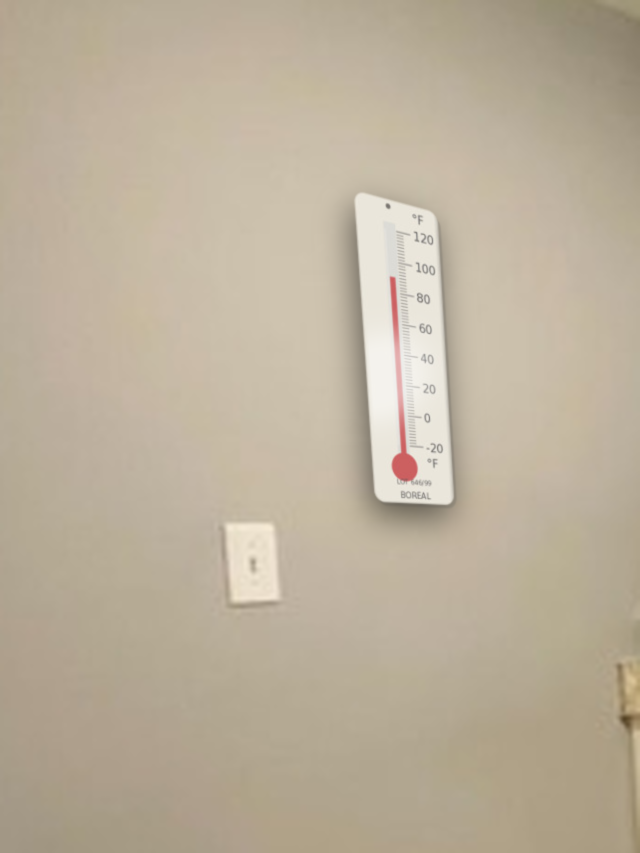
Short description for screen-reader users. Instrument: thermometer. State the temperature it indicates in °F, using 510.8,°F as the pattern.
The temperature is 90,°F
